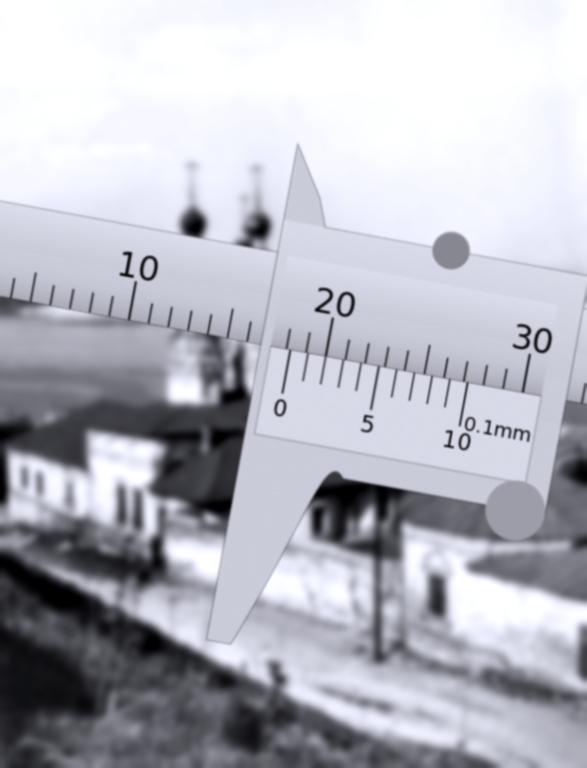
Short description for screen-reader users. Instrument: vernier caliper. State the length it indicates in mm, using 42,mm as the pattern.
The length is 18.2,mm
